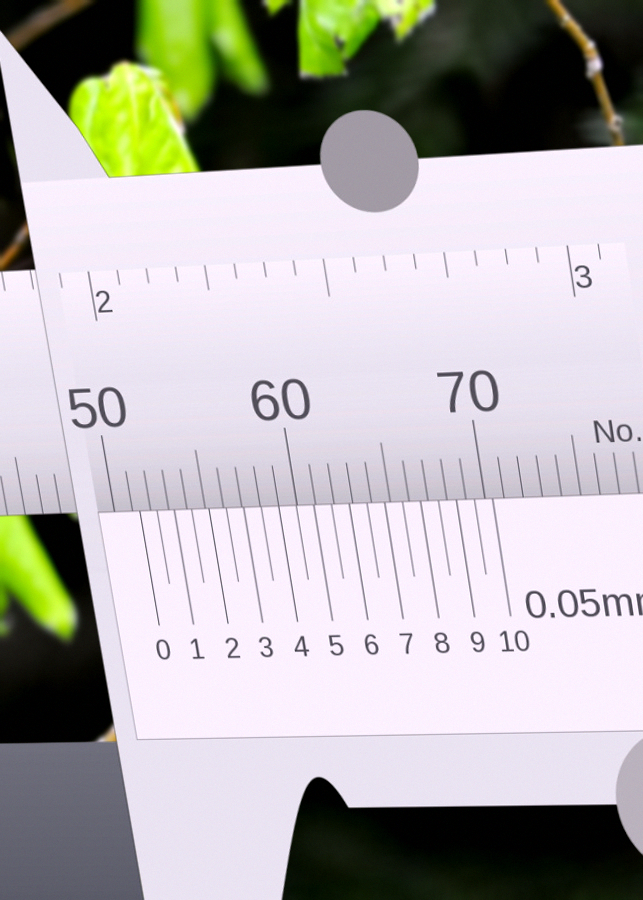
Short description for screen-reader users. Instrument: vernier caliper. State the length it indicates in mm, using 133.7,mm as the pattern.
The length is 51.4,mm
